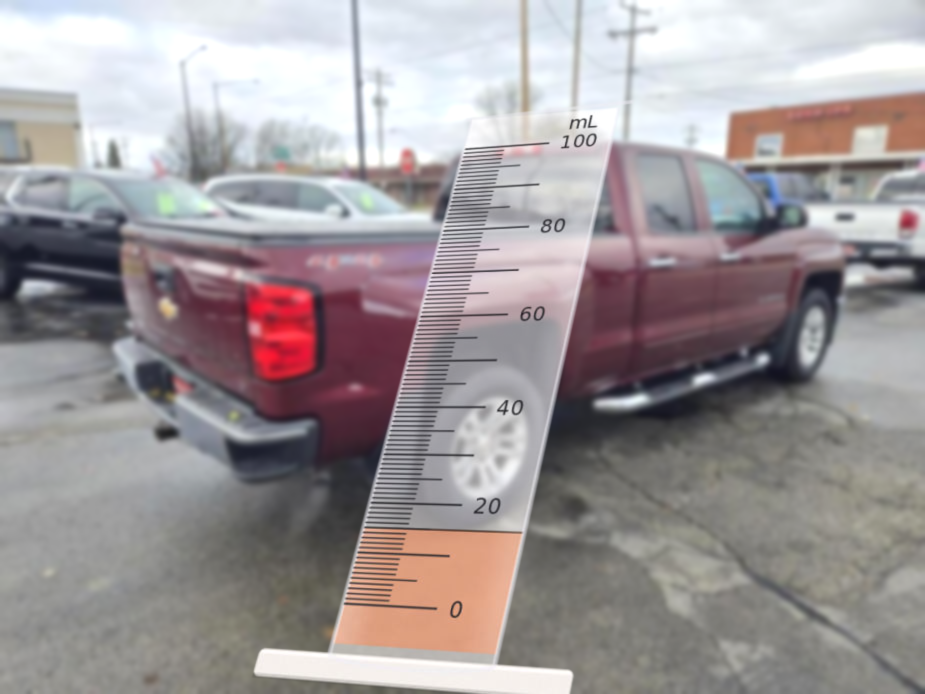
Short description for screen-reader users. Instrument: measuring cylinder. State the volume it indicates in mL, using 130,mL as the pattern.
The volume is 15,mL
